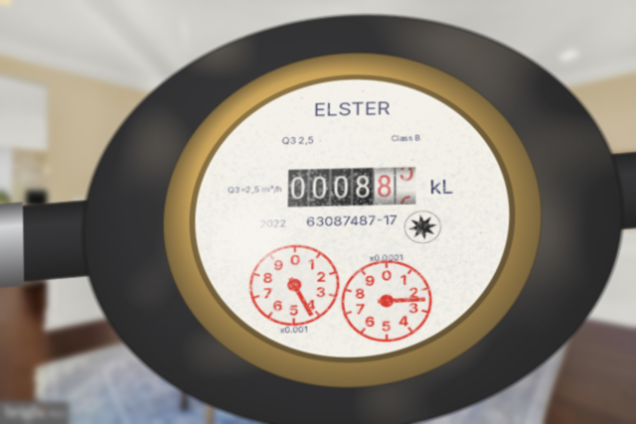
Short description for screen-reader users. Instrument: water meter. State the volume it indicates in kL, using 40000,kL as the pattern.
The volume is 8.8542,kL
